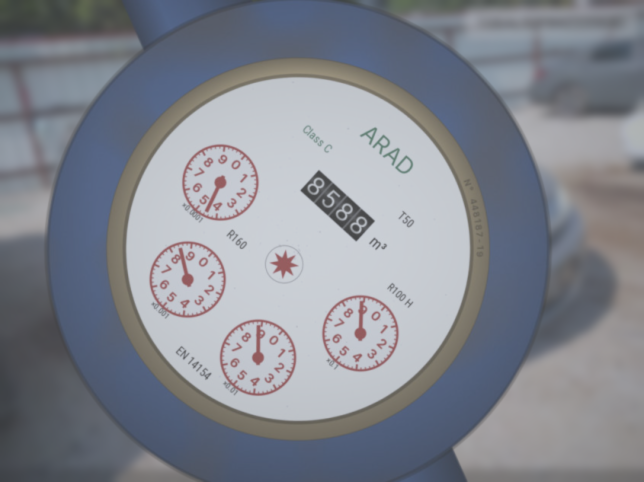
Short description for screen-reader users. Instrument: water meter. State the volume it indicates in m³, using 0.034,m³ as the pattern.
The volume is 8588.8884,m³
